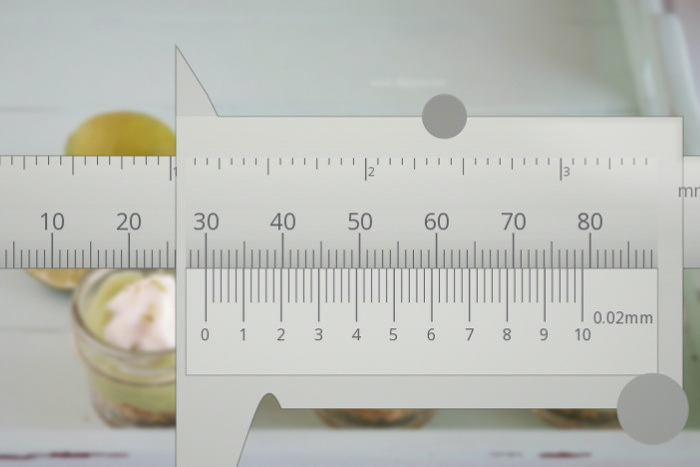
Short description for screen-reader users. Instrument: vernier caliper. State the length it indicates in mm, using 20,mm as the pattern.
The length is 30.0,mm
